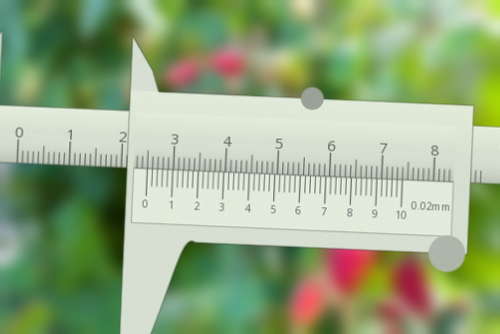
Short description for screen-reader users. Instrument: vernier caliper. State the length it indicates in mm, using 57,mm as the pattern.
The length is 25.0,mm
